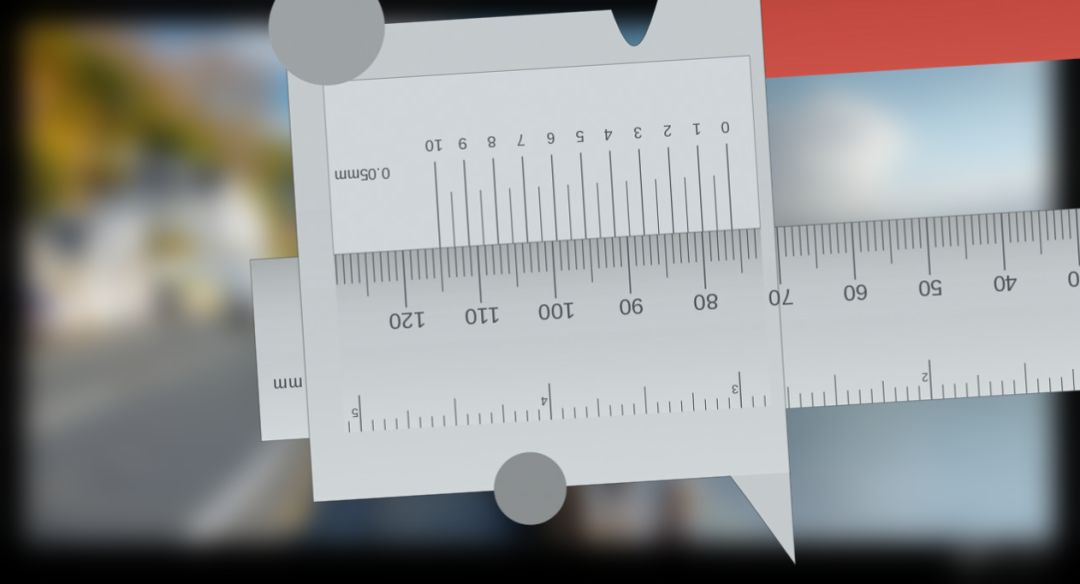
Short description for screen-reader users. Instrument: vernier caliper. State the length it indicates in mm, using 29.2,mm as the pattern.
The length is 76.0,mm
